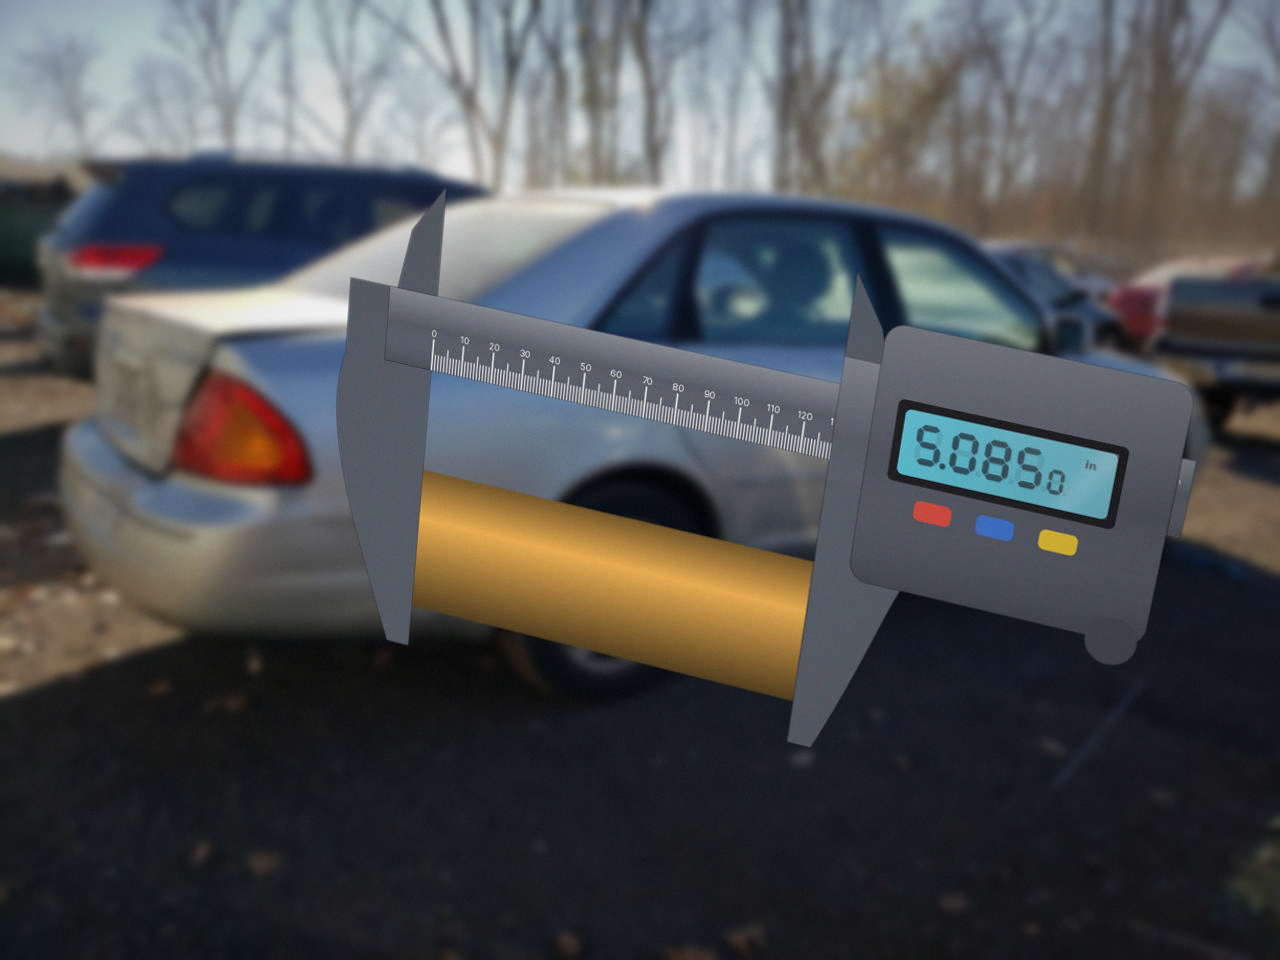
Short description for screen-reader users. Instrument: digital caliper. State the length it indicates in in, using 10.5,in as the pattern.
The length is 5.0850,in
